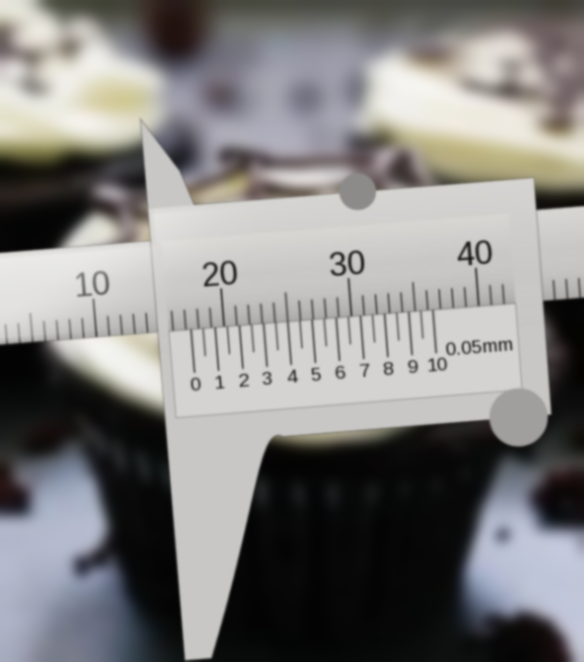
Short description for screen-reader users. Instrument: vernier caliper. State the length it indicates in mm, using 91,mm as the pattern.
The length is 17.4,mm
